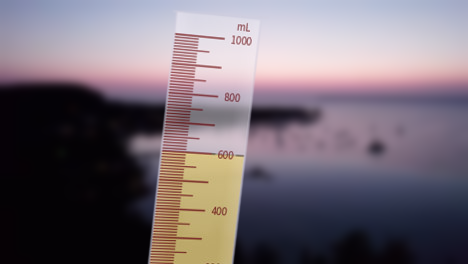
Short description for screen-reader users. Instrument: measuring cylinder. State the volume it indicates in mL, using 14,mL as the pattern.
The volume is 600,mL
